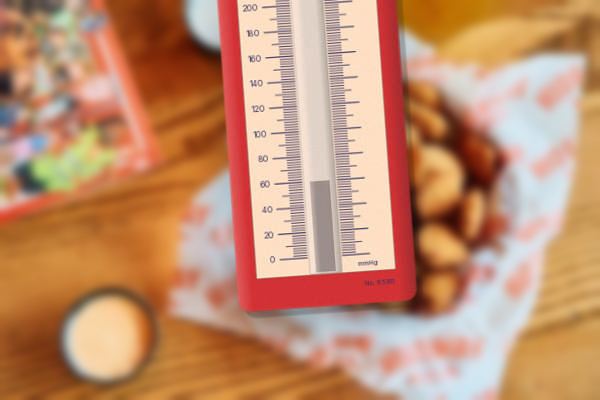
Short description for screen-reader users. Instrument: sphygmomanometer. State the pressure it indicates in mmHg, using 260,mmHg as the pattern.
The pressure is 60,mmHg
